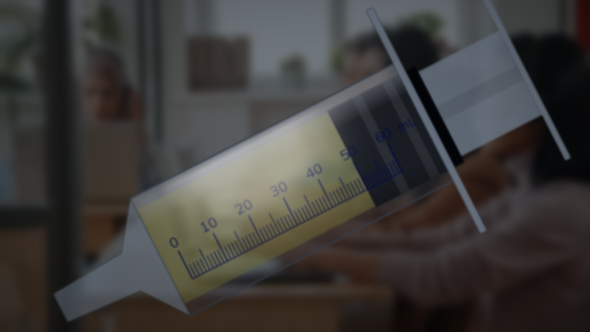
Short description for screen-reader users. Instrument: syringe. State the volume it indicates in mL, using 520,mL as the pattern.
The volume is 50,mL
